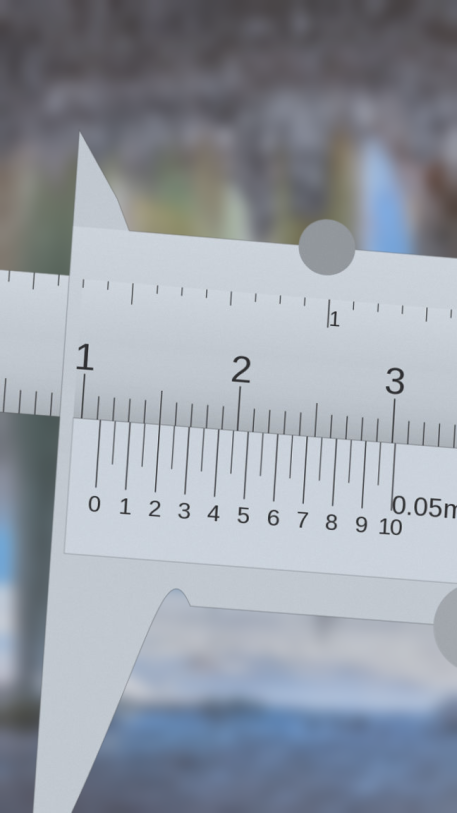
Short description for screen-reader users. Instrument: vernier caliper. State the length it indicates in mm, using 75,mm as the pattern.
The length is 11.2,mm
